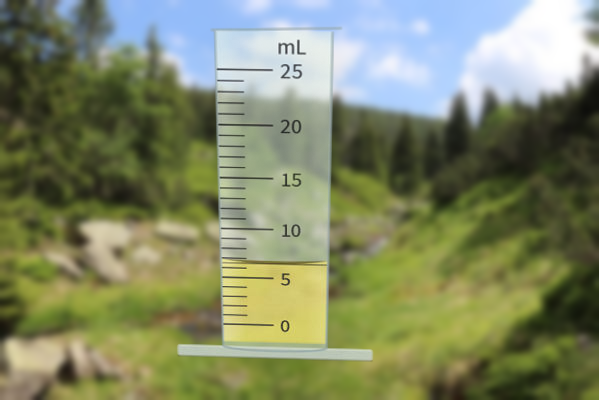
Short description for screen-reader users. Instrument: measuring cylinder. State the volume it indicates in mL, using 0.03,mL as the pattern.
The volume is 6.5,mL
